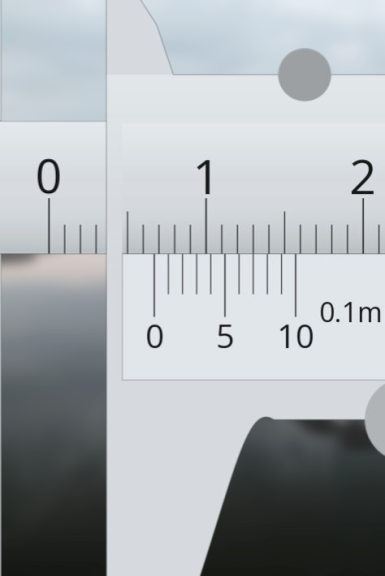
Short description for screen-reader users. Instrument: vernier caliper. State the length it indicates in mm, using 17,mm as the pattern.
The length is 6.7,mm
